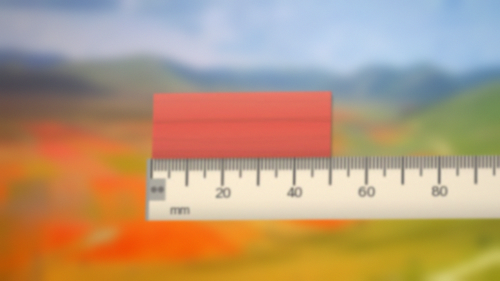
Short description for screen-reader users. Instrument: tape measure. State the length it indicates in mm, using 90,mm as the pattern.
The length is 50,mm
